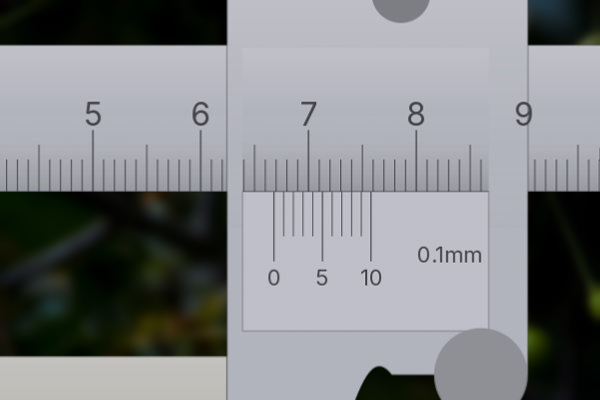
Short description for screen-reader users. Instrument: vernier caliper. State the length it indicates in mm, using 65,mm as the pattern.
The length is 66.8,mm
